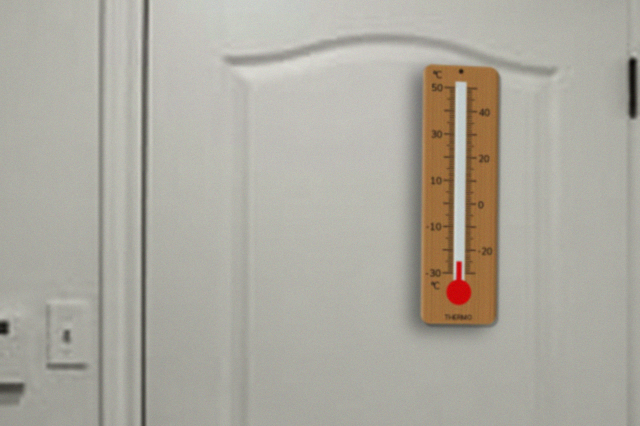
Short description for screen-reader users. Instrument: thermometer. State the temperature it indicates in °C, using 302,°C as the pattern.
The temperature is -25,°C
